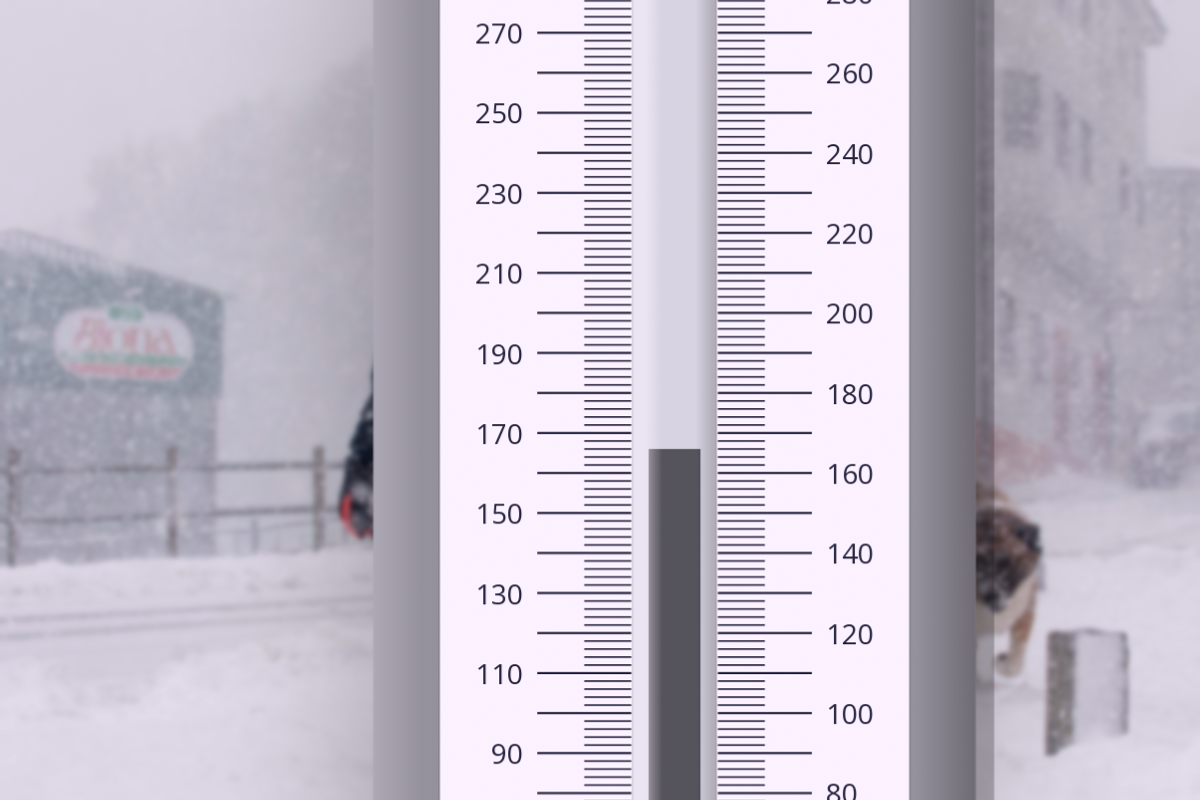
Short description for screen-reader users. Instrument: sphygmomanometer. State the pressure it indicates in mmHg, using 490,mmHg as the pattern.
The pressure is 166,mmHg
